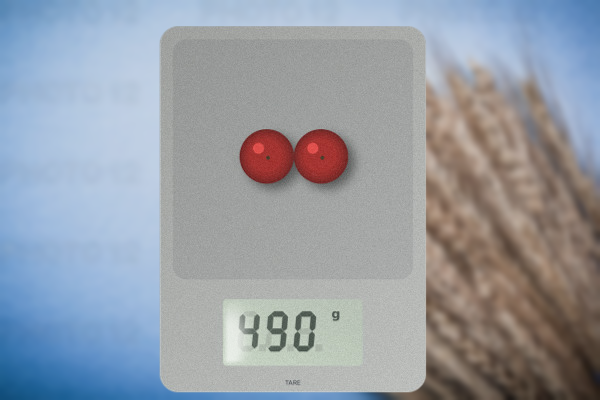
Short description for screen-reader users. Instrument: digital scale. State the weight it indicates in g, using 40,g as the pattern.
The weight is 490,g
